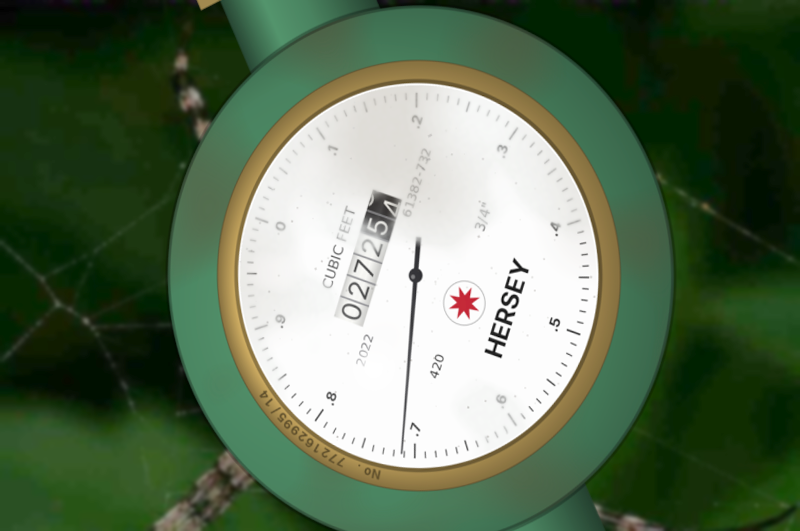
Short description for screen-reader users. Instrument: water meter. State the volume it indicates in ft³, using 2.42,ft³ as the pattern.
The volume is 27253.71,ft³
